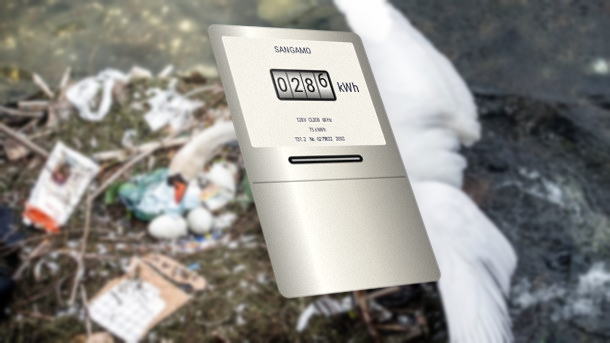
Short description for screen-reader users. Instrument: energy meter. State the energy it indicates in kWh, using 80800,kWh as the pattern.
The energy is 286,kWh
